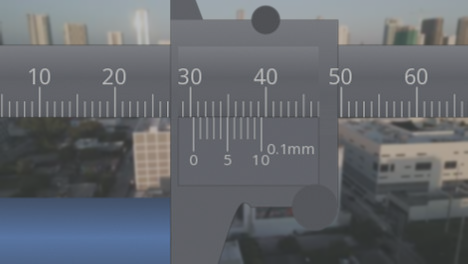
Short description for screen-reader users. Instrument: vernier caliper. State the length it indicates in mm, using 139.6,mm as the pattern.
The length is 30.4,mm
